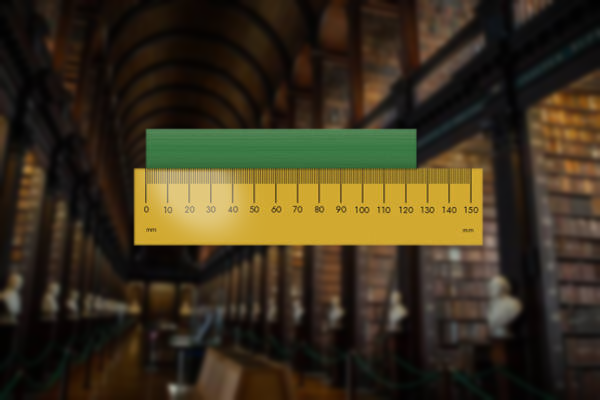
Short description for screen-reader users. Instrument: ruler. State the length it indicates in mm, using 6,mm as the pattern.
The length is 125,mm
